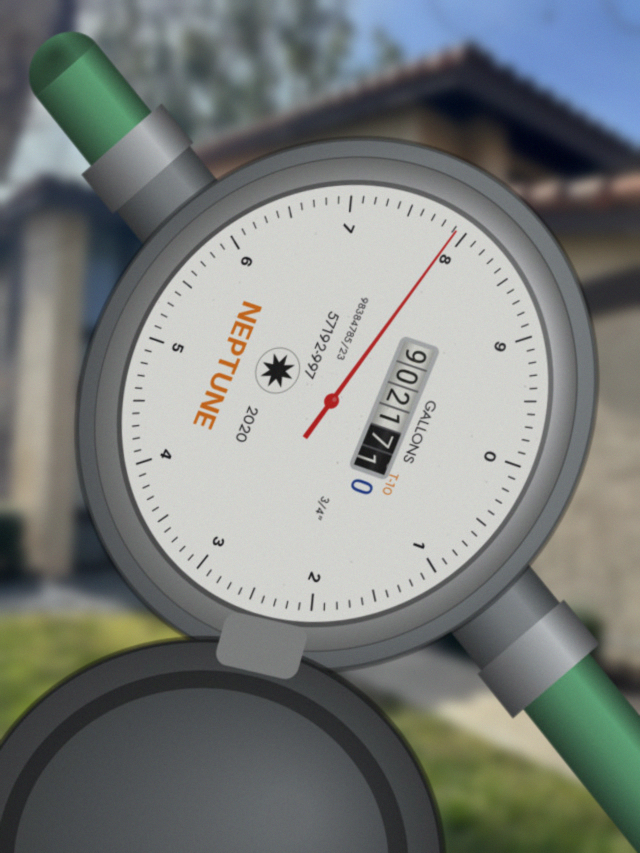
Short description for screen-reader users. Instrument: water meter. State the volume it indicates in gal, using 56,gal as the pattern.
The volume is 9021707.9,gal
